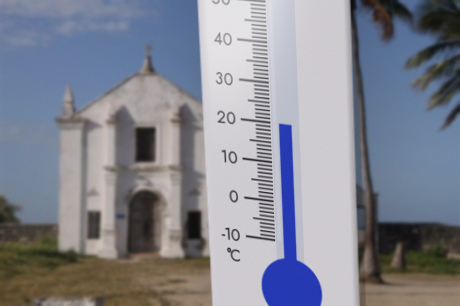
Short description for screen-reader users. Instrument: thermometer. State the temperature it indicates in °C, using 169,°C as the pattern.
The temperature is 20,°C
